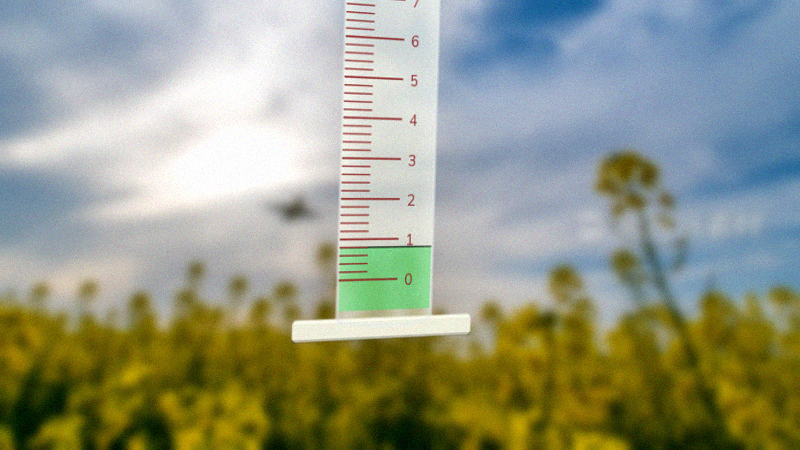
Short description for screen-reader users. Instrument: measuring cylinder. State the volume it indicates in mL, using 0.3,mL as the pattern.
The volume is 0.8,mL
